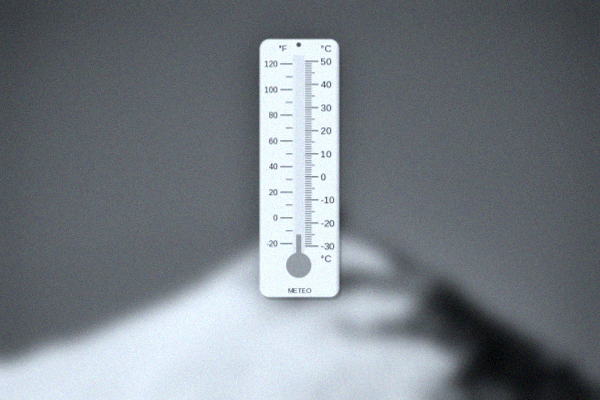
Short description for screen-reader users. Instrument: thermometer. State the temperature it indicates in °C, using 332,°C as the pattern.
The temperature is -25,°C
